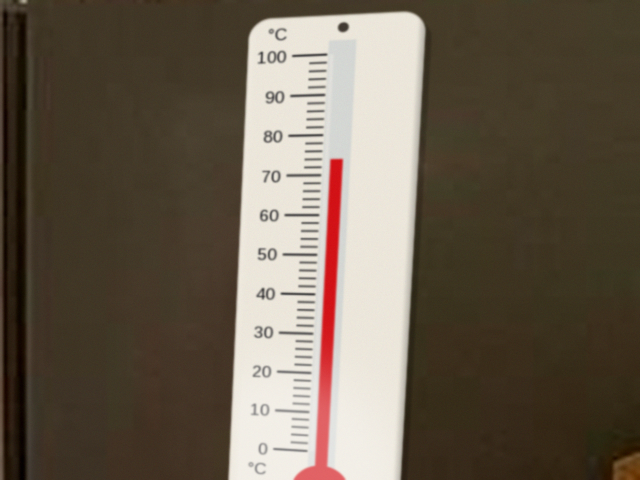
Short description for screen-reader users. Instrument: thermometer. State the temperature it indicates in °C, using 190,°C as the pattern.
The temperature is 74,°C
